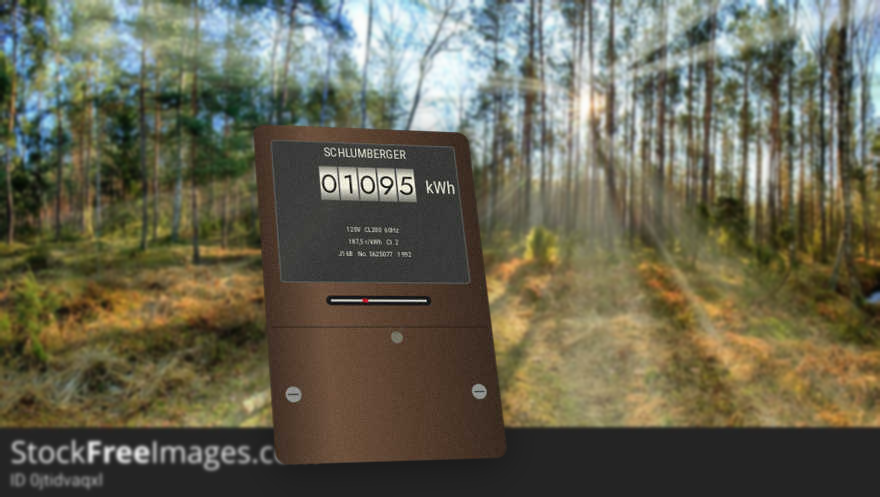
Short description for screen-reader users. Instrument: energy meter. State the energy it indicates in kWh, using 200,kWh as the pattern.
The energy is 1095,kWh
